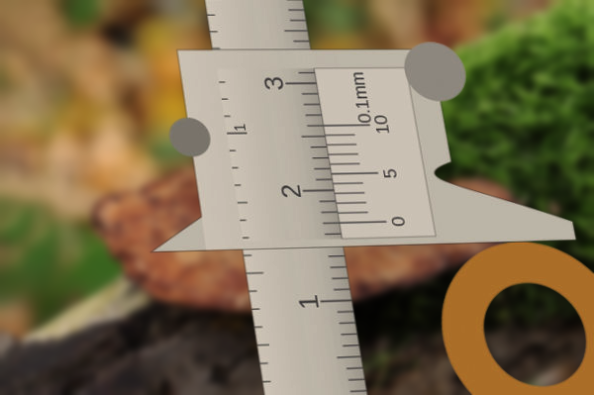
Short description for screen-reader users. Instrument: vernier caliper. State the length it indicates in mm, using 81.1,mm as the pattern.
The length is 17.0,mm
